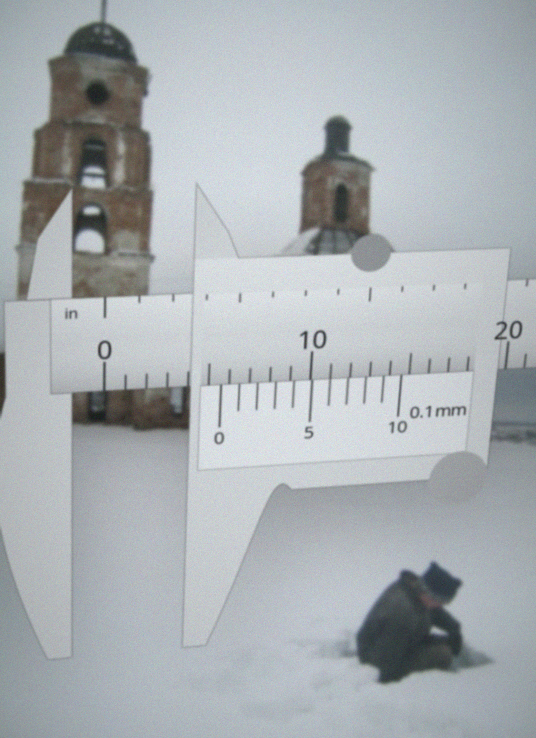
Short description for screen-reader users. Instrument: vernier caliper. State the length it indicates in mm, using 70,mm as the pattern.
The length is 5.6,mm
